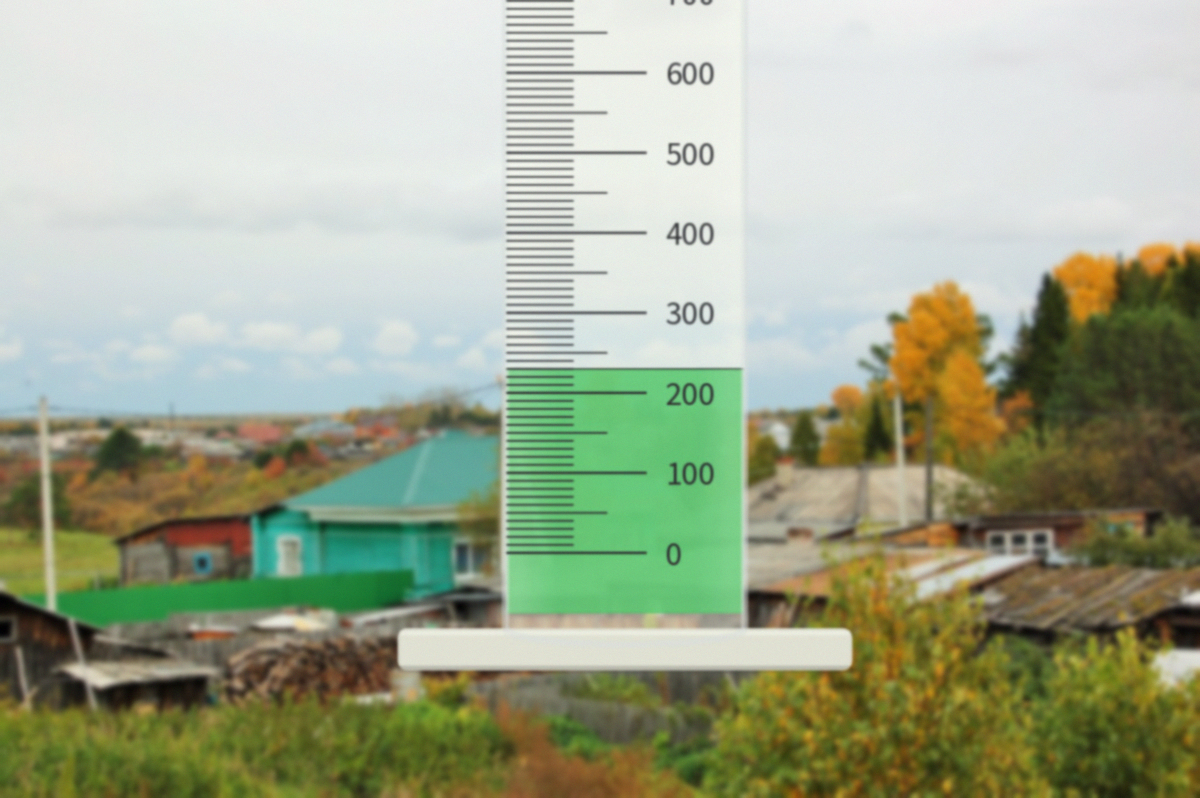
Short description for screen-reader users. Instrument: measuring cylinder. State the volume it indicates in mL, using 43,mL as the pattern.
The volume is 230,mL
